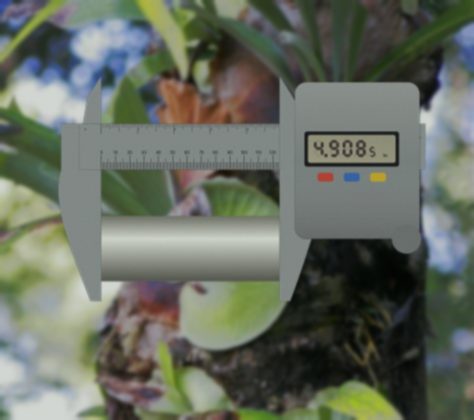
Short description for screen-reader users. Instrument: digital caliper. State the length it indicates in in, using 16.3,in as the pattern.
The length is 4.9085,in
